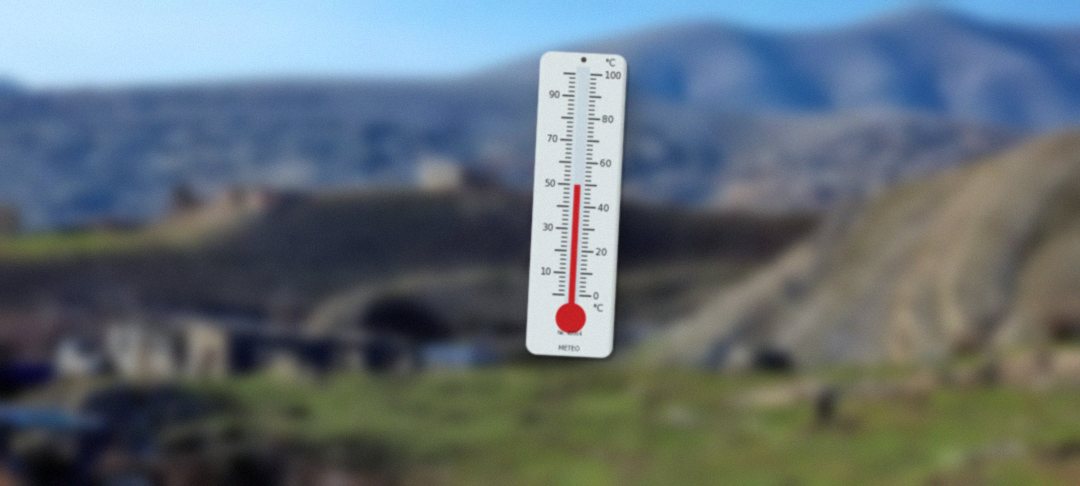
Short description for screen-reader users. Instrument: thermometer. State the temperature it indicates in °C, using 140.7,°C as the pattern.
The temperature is 50,°C
